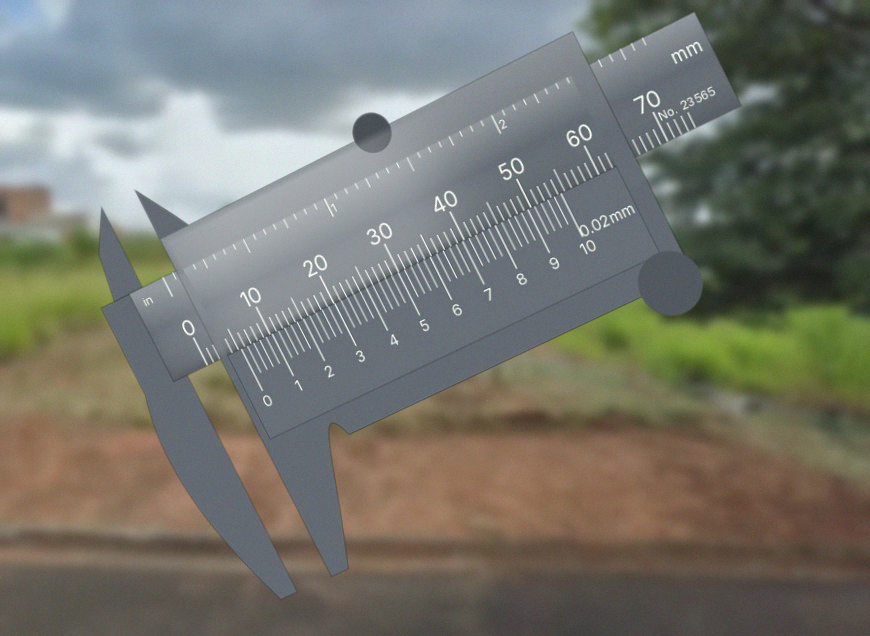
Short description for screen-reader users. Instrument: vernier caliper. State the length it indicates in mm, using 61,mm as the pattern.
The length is 5.4,mm
